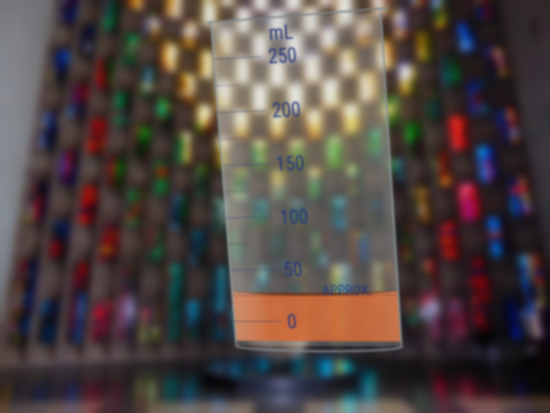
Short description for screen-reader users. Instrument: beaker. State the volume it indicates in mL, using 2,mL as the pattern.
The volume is 25,mL
